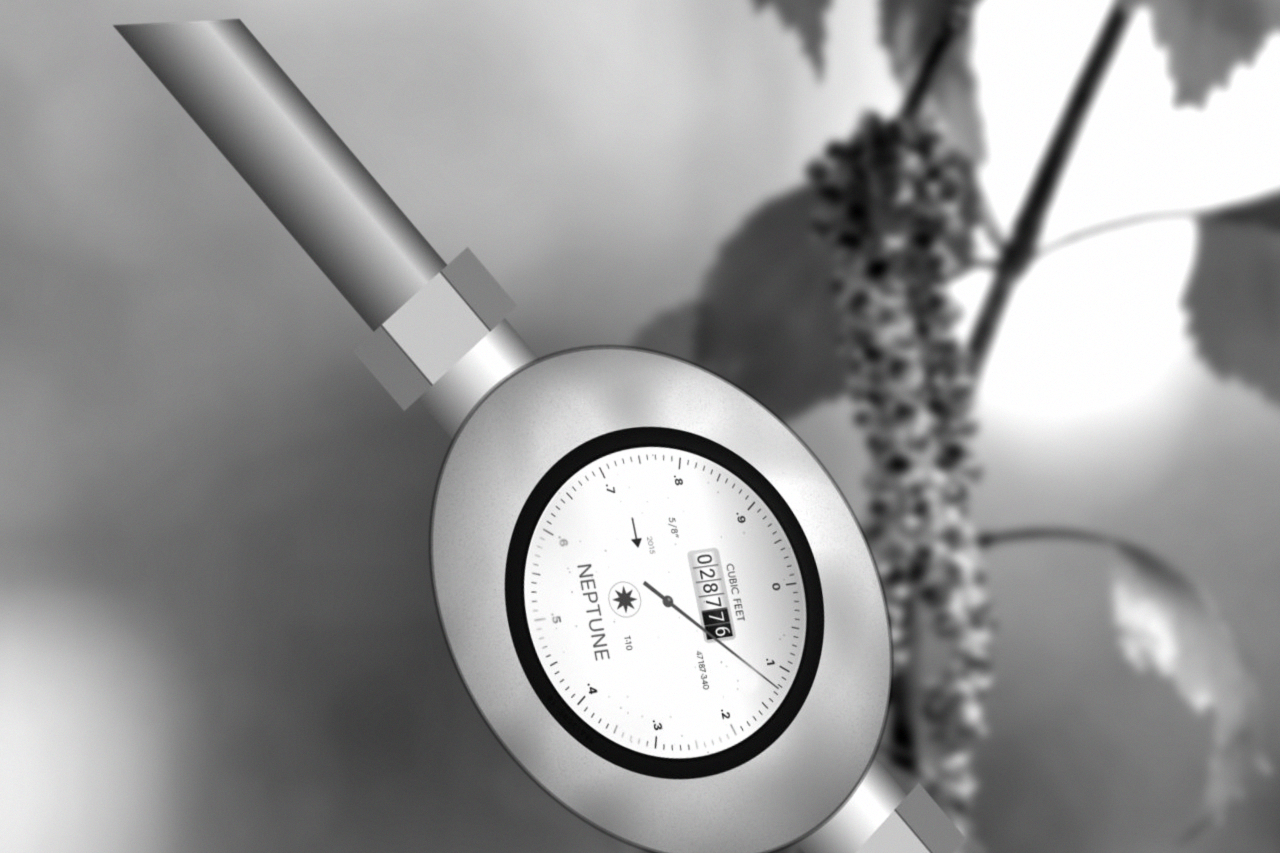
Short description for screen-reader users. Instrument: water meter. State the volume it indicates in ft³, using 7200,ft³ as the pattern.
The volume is 28776.12,ft³
